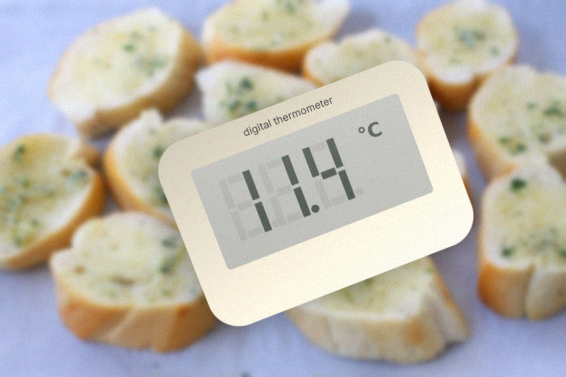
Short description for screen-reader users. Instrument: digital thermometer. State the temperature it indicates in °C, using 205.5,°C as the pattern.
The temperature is 11.4,°C
